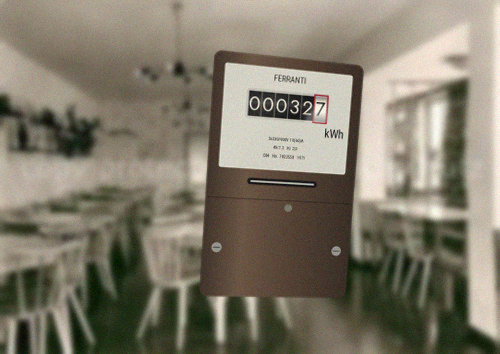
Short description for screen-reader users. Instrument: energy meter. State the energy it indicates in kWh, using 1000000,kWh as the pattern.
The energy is 32.7,kWh
